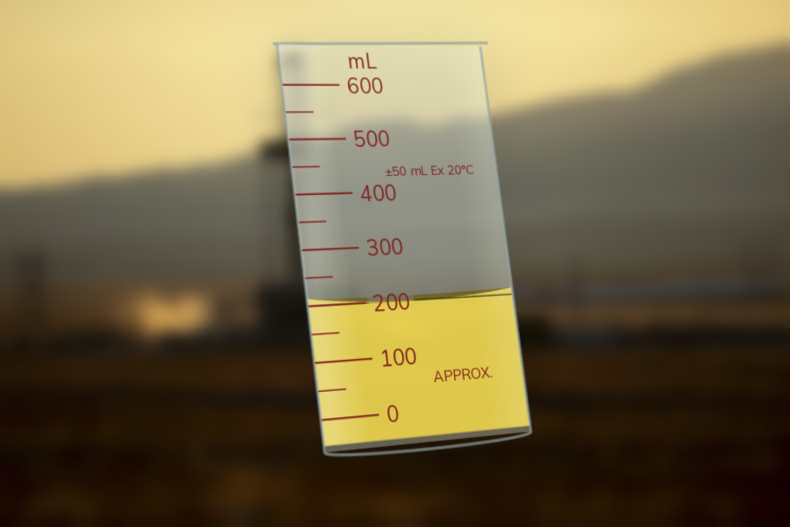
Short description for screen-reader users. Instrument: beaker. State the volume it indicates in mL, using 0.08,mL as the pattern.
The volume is 200,mL
